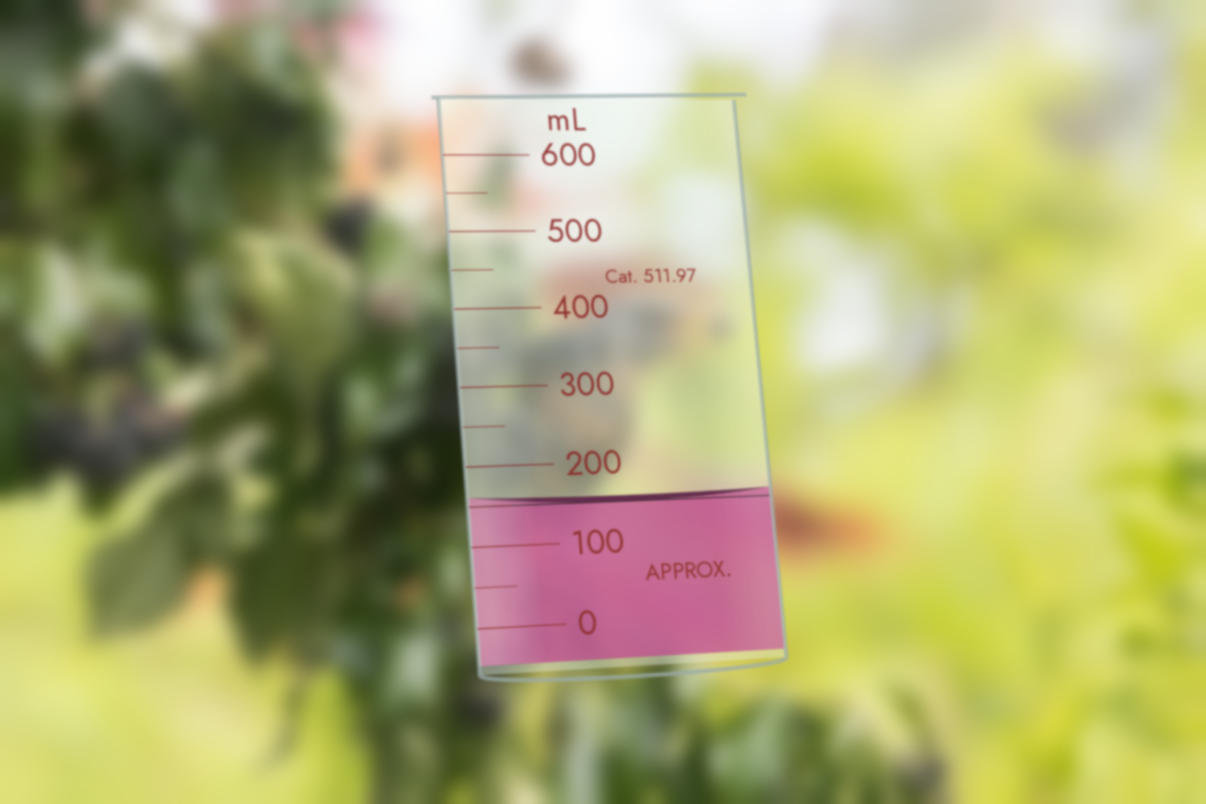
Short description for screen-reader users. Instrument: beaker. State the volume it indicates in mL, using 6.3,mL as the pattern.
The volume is 150,mL
